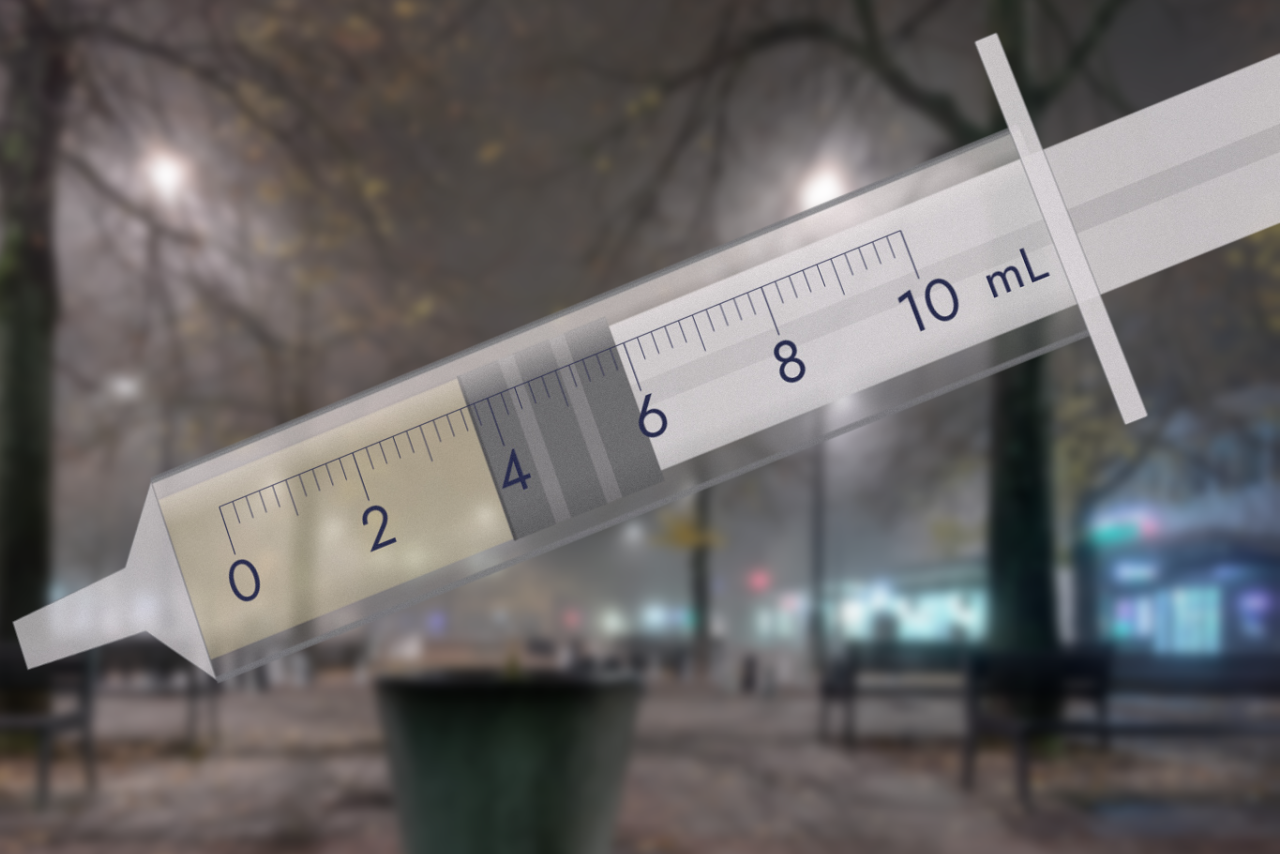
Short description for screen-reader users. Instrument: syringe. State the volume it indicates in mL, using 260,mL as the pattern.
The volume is 3.7,mL
